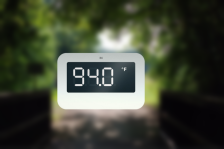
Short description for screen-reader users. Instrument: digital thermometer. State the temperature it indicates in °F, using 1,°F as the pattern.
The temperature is 94.0,°F
